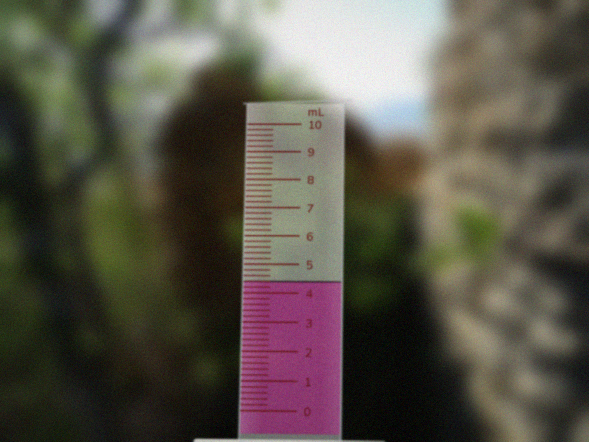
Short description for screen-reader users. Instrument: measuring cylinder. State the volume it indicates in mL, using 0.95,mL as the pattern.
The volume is 4.4,mL
